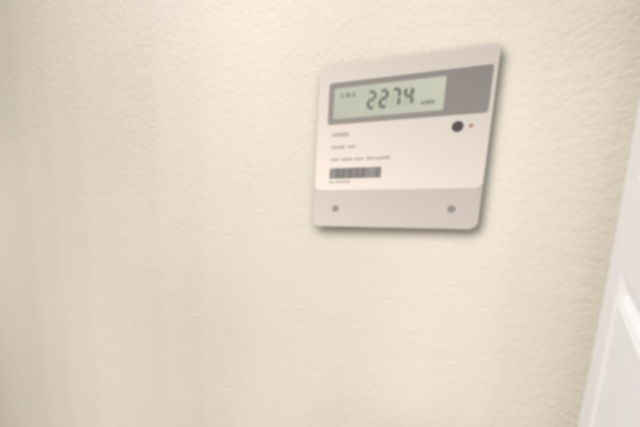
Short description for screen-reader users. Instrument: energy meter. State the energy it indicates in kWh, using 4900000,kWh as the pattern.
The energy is 2274,kWh
